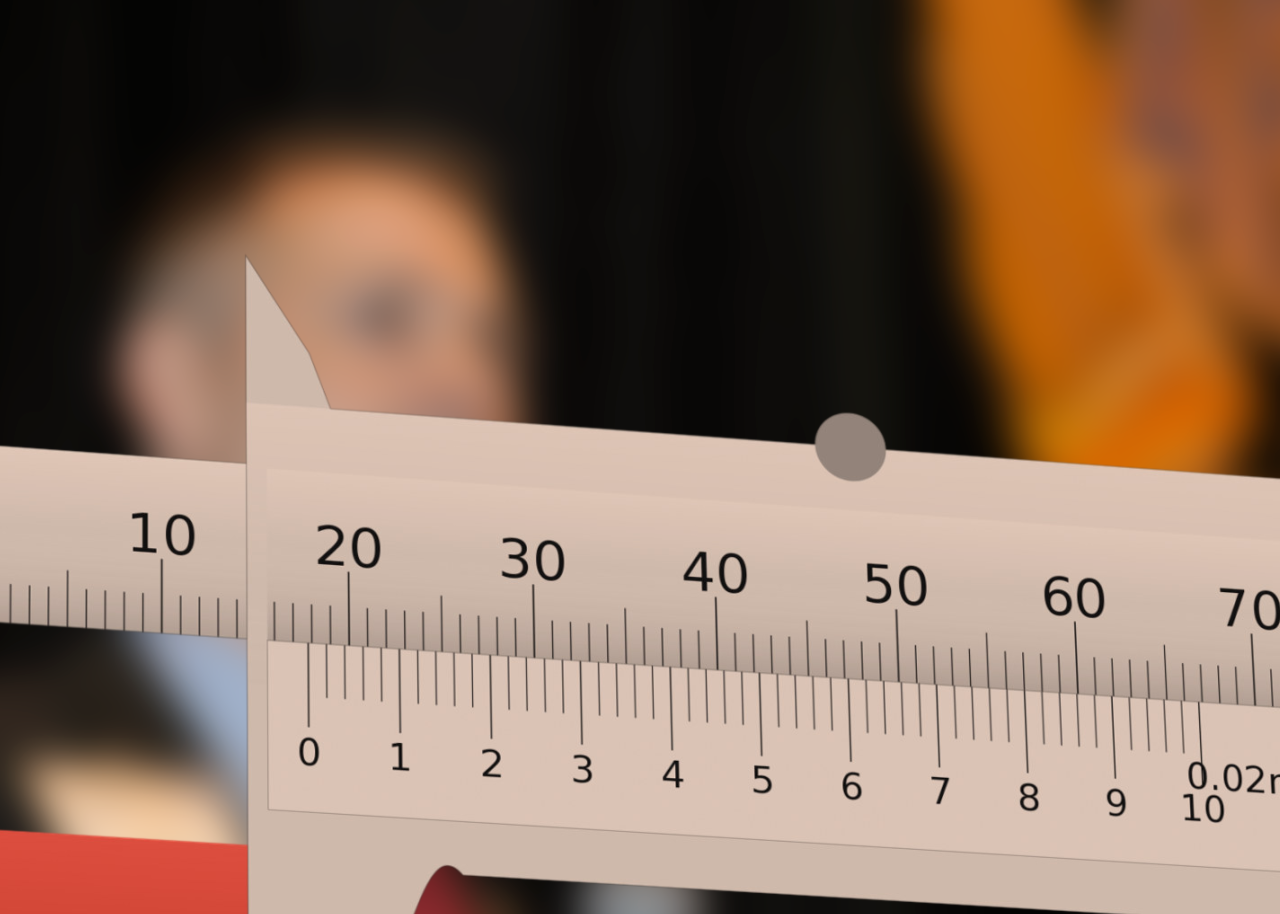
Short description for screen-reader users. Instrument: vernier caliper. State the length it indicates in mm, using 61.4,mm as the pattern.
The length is 17.8,mm
